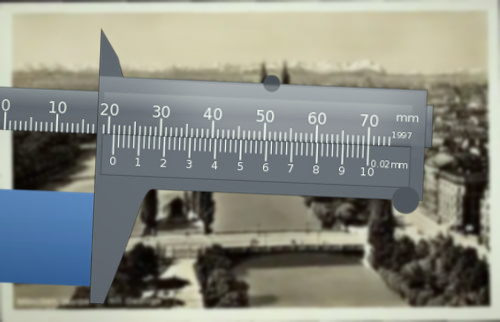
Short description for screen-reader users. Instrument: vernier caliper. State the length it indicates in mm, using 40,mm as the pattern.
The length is 21.0,mm
